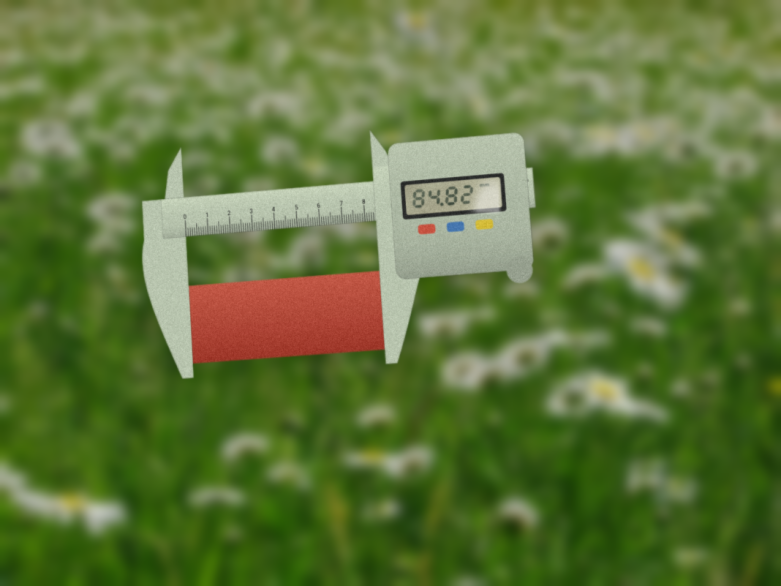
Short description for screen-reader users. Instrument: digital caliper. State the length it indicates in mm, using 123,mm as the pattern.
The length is 84.82,mm
